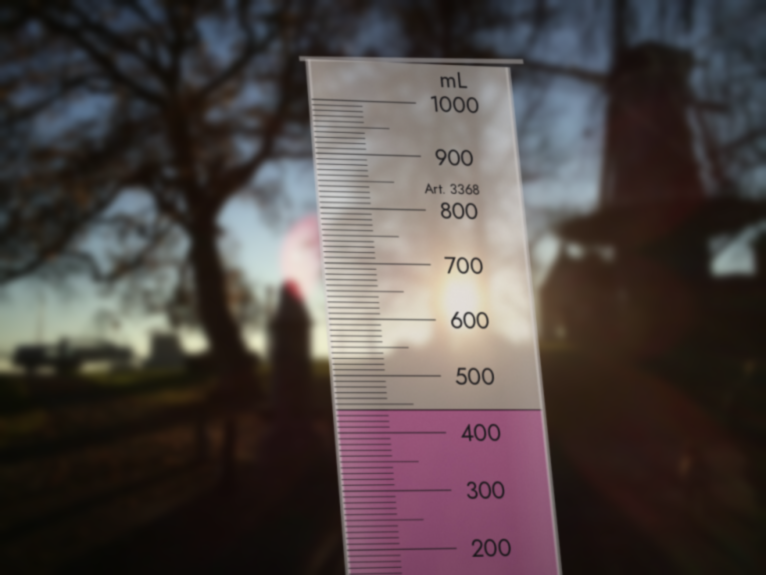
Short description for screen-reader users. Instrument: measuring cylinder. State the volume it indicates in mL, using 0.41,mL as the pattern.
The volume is 440,mL
